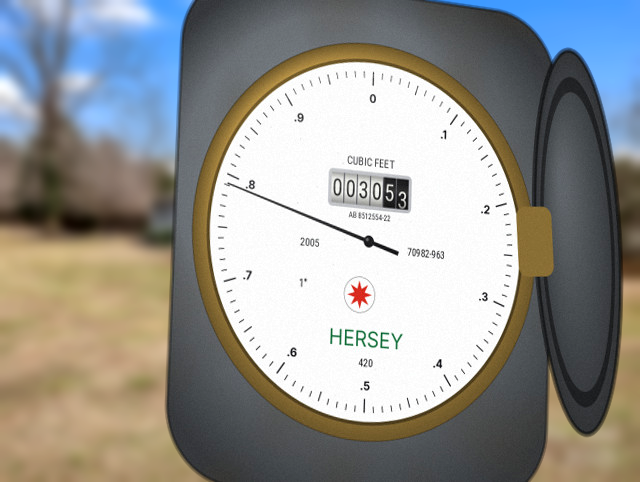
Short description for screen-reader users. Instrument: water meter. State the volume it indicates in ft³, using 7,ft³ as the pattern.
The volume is 3052.79,ft³
